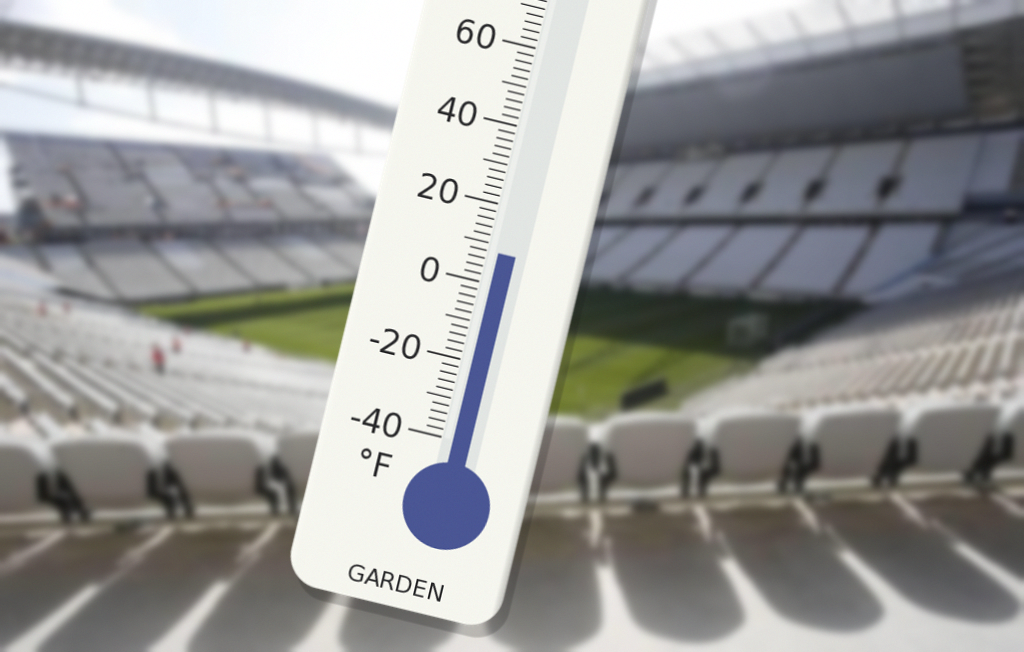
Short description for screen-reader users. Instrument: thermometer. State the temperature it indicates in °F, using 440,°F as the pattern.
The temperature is 8,°F
